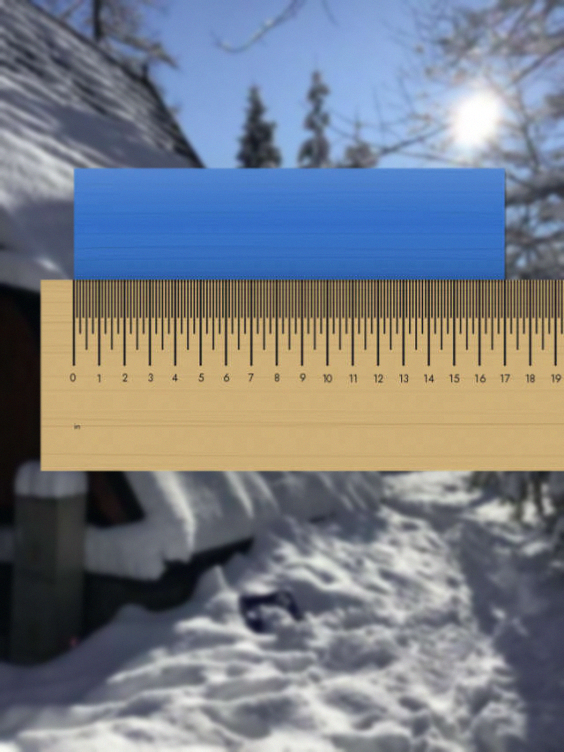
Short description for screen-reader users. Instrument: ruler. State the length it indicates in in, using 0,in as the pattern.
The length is 17,in
